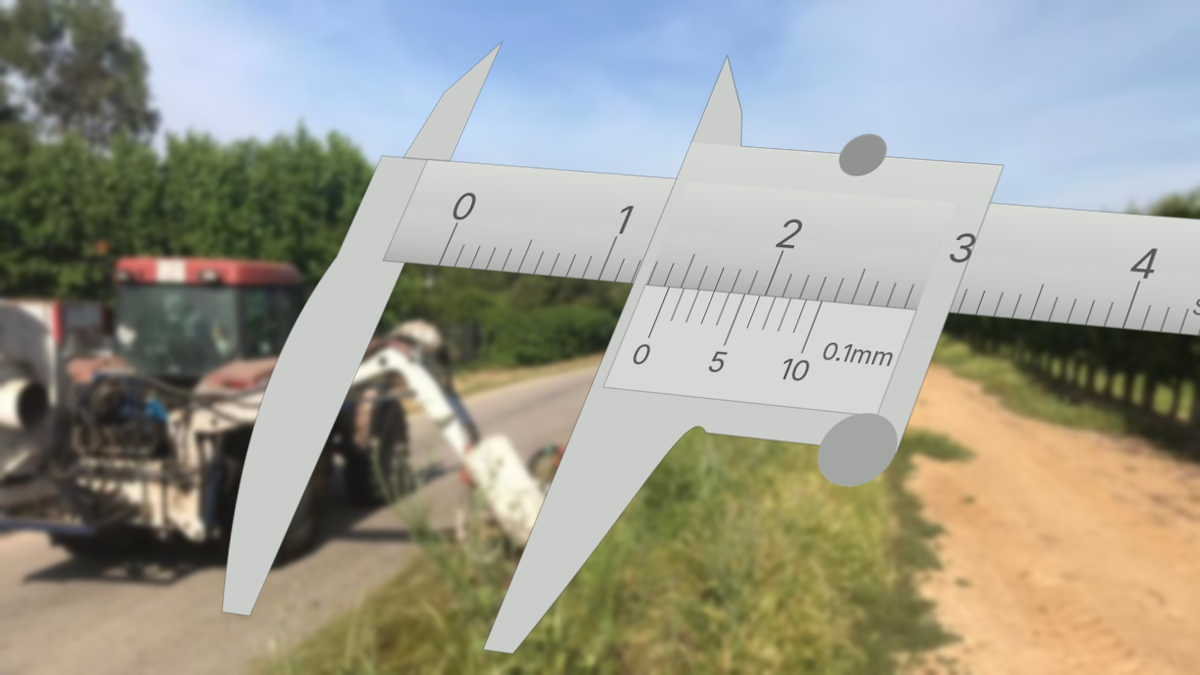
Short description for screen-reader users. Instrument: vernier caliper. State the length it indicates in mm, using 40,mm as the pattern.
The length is 14.3,mm
